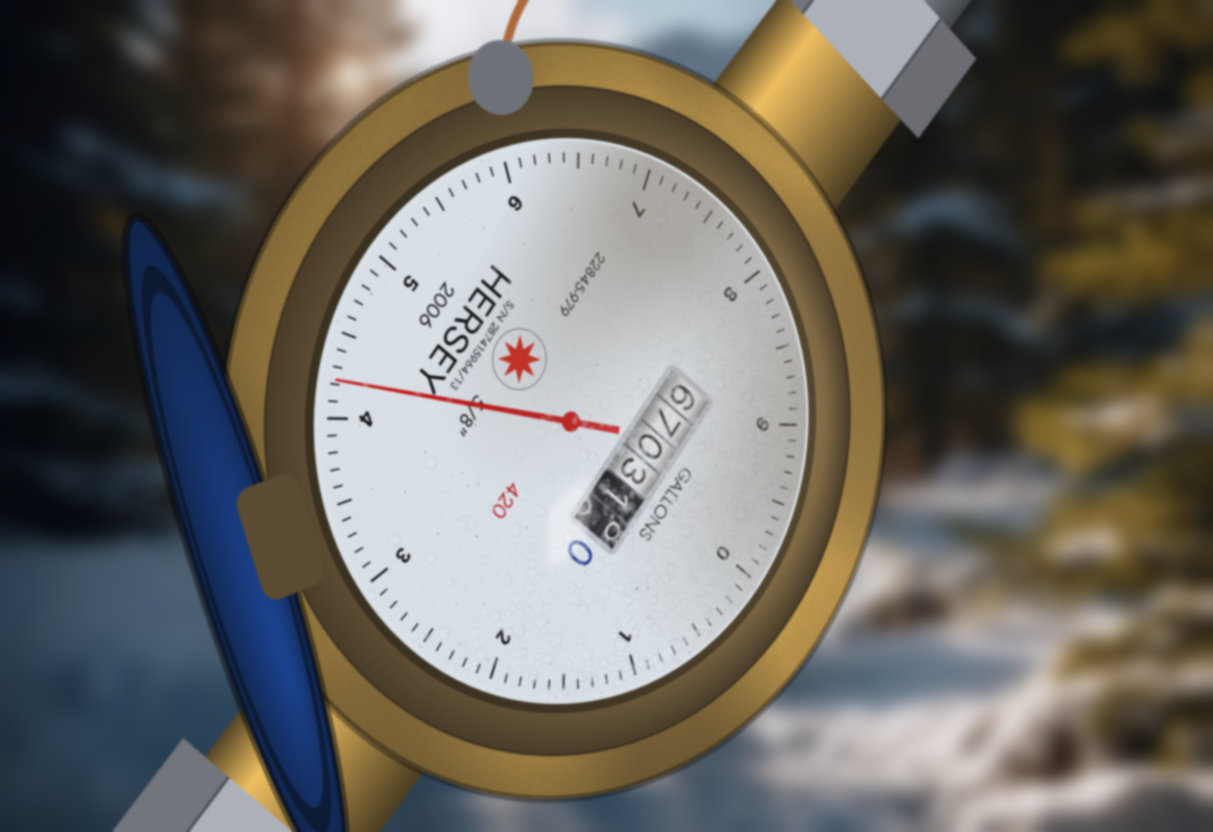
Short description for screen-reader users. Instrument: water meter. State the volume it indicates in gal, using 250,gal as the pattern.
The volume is 6703184.2,gal
